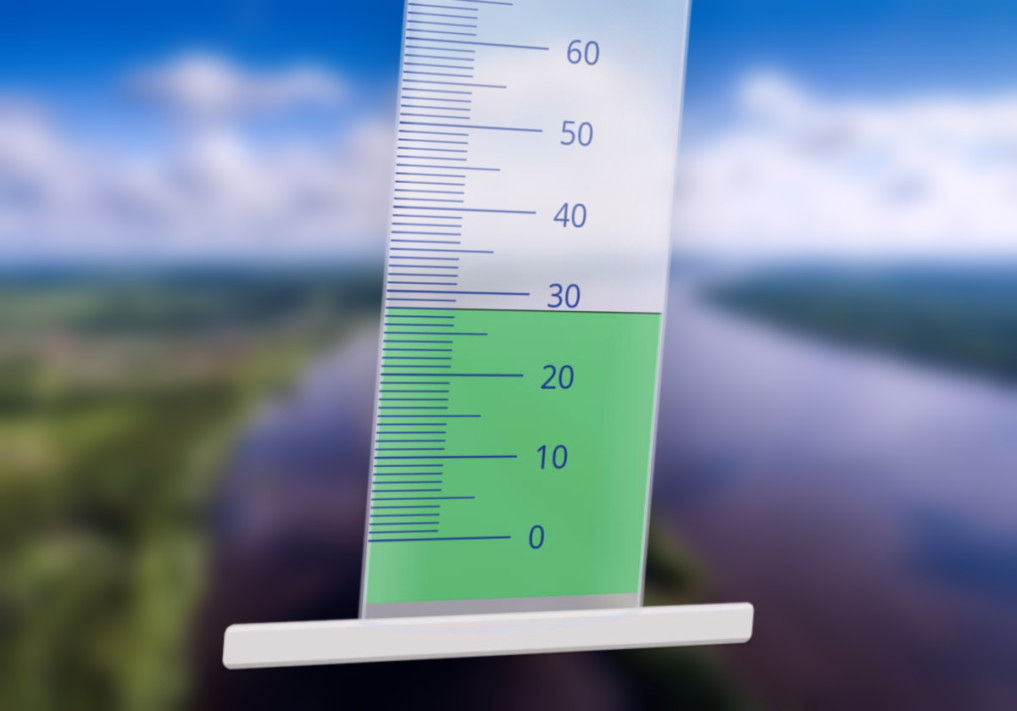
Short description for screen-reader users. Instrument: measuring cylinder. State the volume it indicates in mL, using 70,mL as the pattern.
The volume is 28,mL
